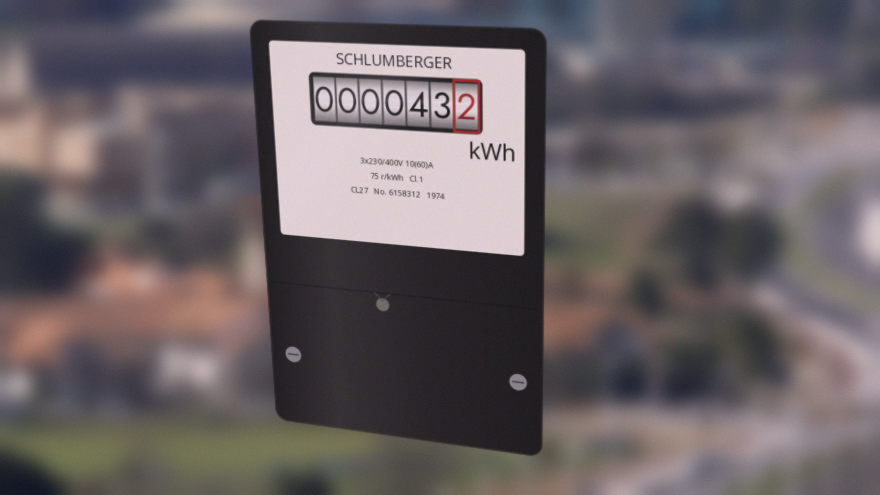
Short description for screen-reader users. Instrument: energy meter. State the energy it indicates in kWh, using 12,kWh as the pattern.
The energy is 43.2,kWh
